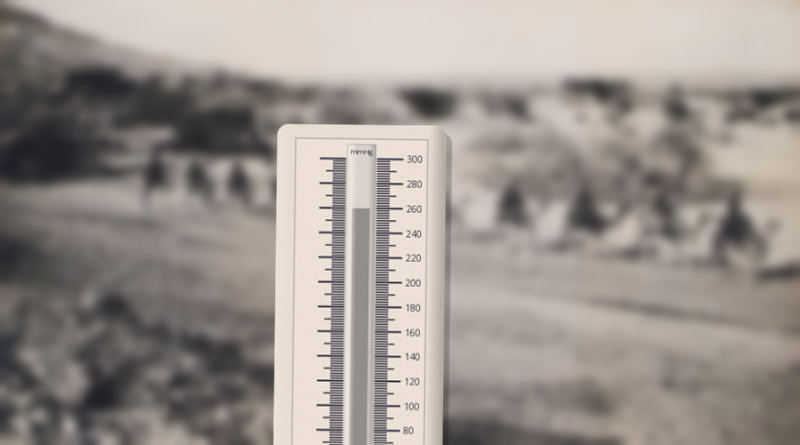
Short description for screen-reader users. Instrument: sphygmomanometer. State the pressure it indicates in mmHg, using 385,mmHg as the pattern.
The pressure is 260,mmHg
